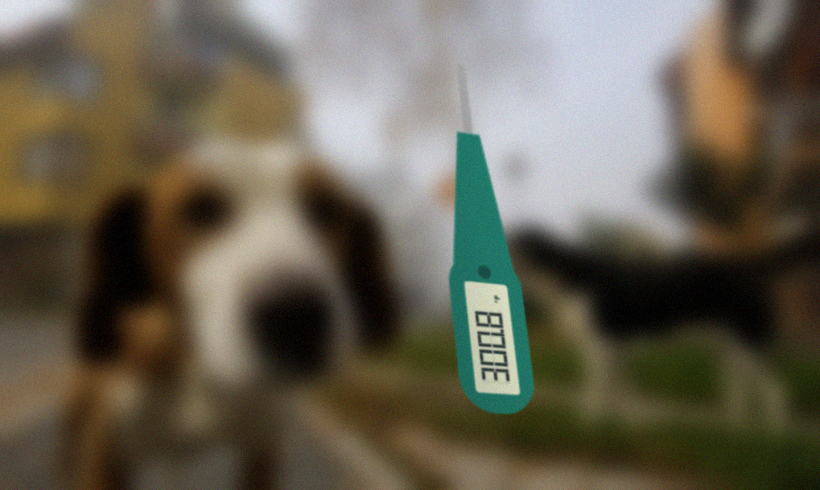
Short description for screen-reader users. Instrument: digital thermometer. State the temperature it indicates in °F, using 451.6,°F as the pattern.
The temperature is 300.8,°F
